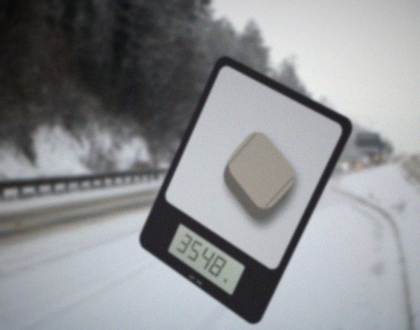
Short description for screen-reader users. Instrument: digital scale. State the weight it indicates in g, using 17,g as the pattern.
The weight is 3548,g
